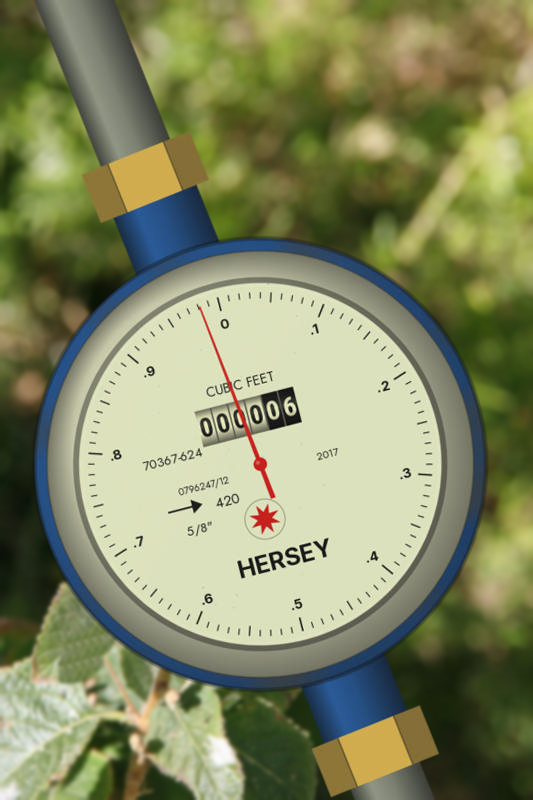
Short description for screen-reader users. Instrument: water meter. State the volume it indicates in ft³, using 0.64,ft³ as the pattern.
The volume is 5.98,ft³
